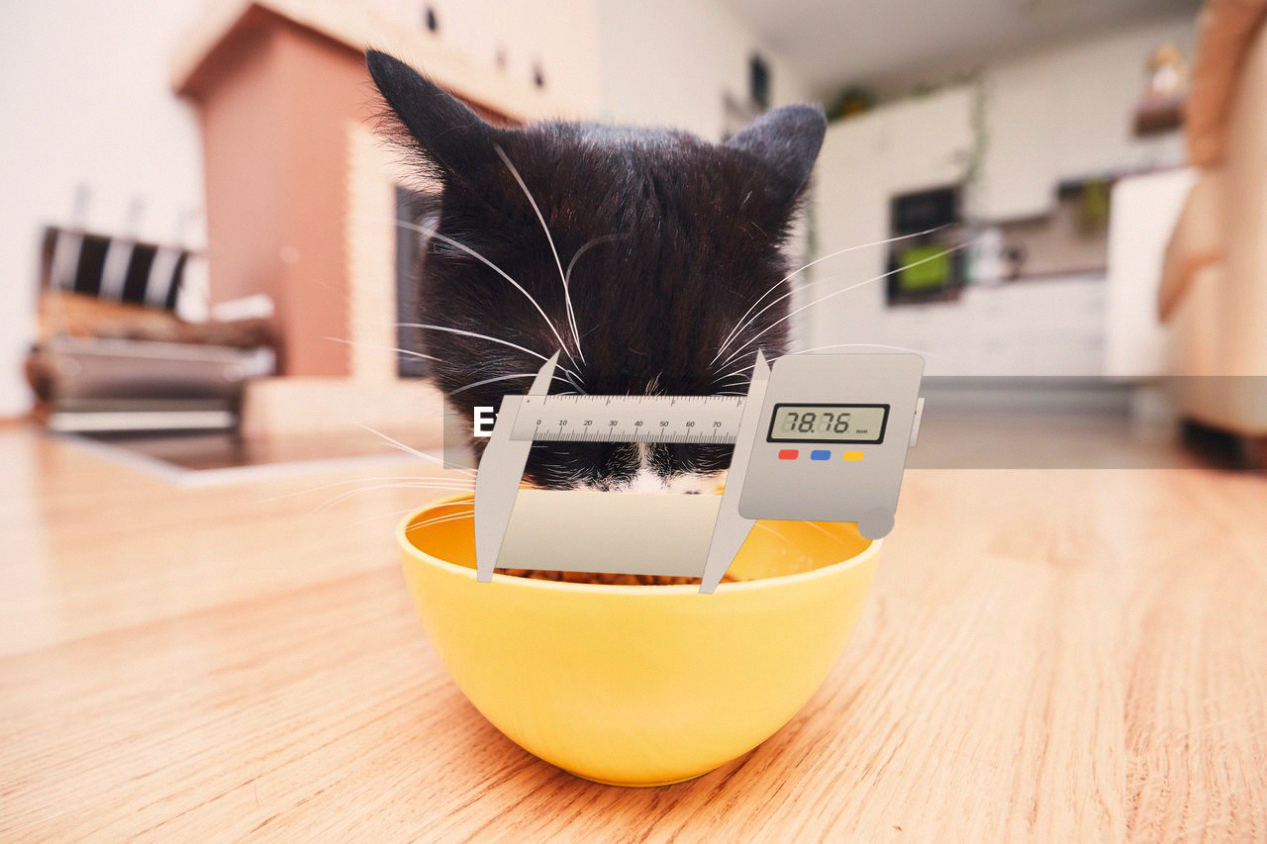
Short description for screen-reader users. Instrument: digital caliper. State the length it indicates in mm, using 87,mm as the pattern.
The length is 78.76,mm
